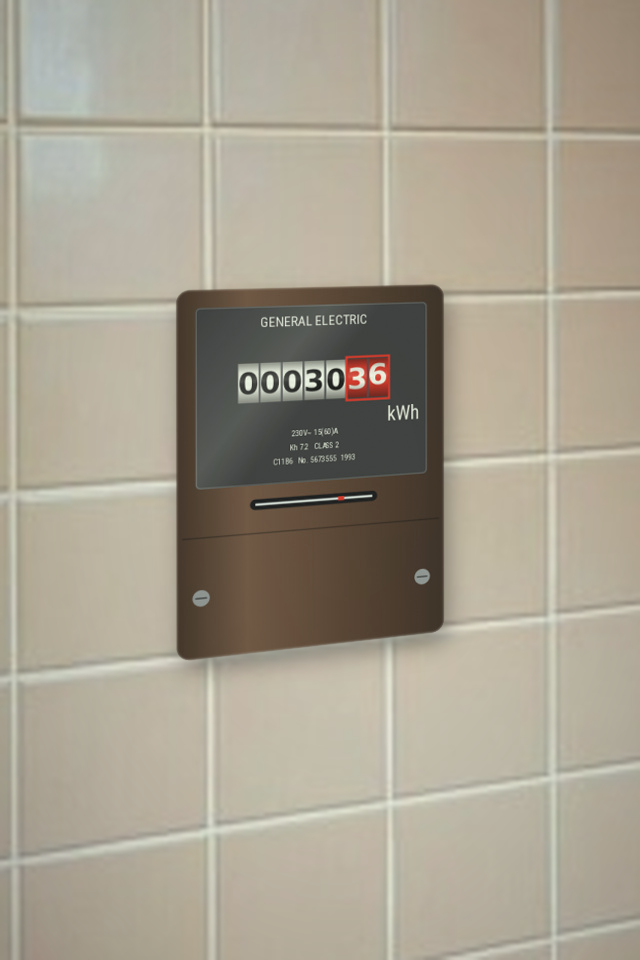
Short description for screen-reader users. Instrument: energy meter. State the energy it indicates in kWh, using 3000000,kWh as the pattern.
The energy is 30.36,kWh
